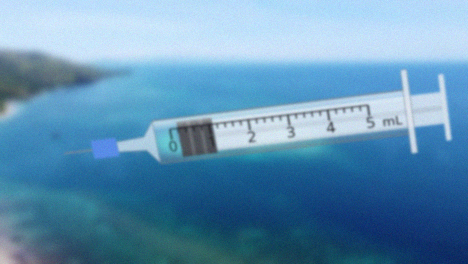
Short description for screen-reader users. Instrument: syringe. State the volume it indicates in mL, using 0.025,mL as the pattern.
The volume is 0.2,mL
